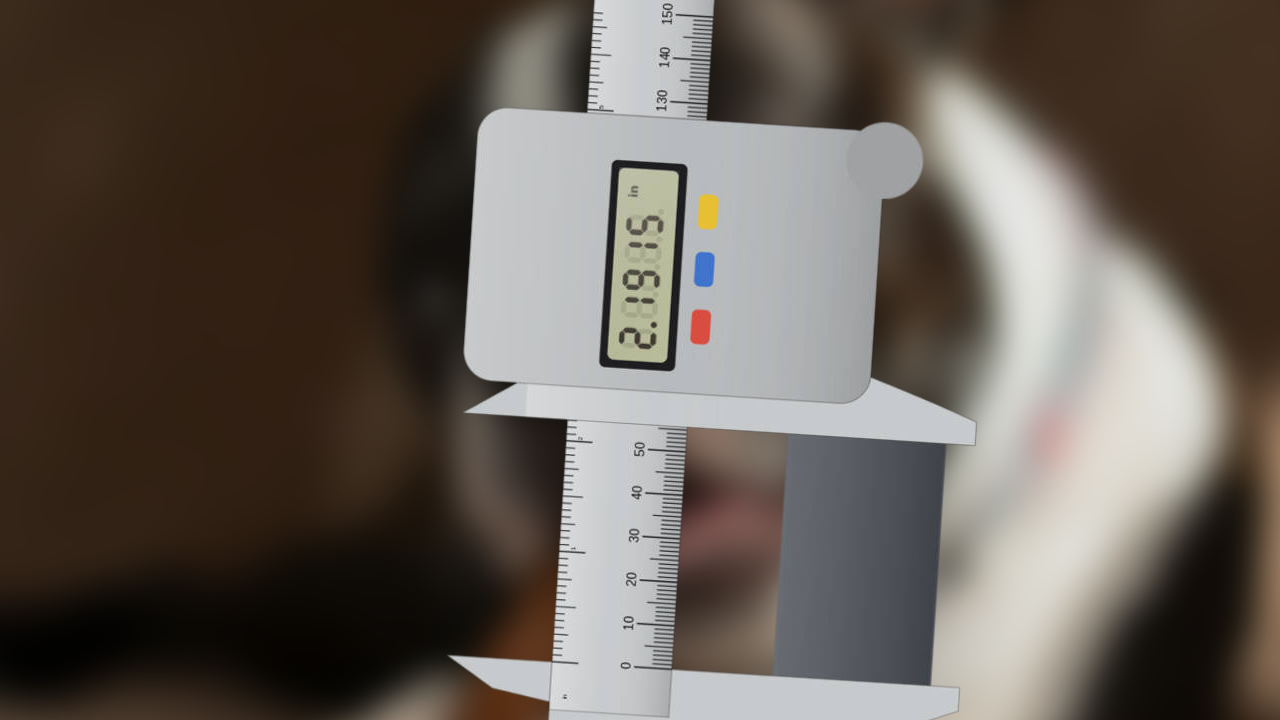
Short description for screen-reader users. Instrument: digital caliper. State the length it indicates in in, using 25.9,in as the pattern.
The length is 2.1915,in
